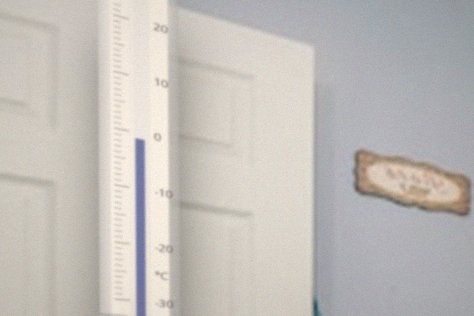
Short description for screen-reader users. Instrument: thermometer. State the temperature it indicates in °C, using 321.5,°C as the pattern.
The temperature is -1,°C
